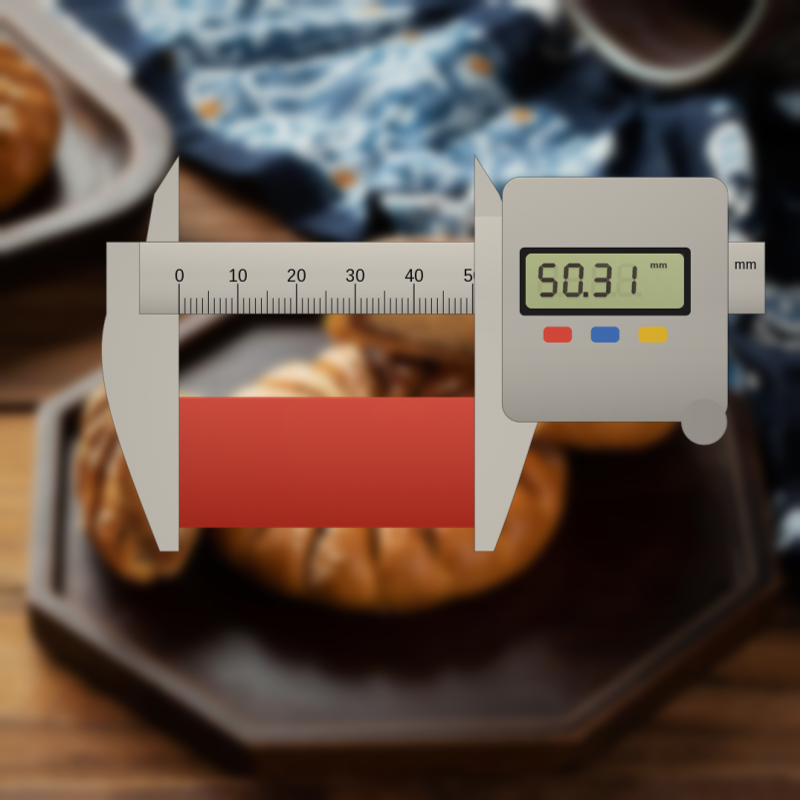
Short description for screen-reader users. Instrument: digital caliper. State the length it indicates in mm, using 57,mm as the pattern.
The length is 50.31,mm
